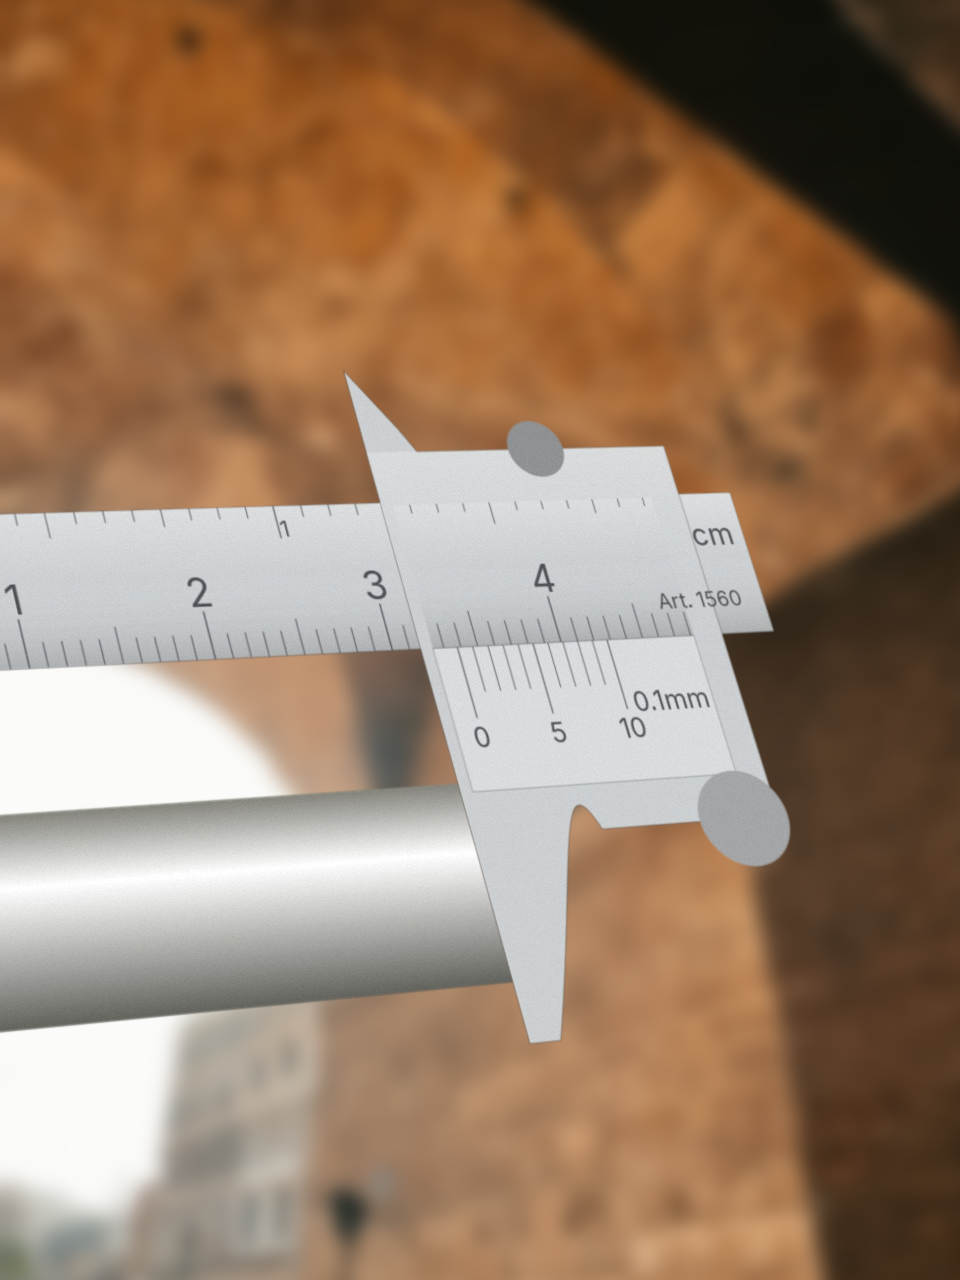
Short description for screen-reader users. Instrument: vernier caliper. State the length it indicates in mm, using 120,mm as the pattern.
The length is 33.8,mm
